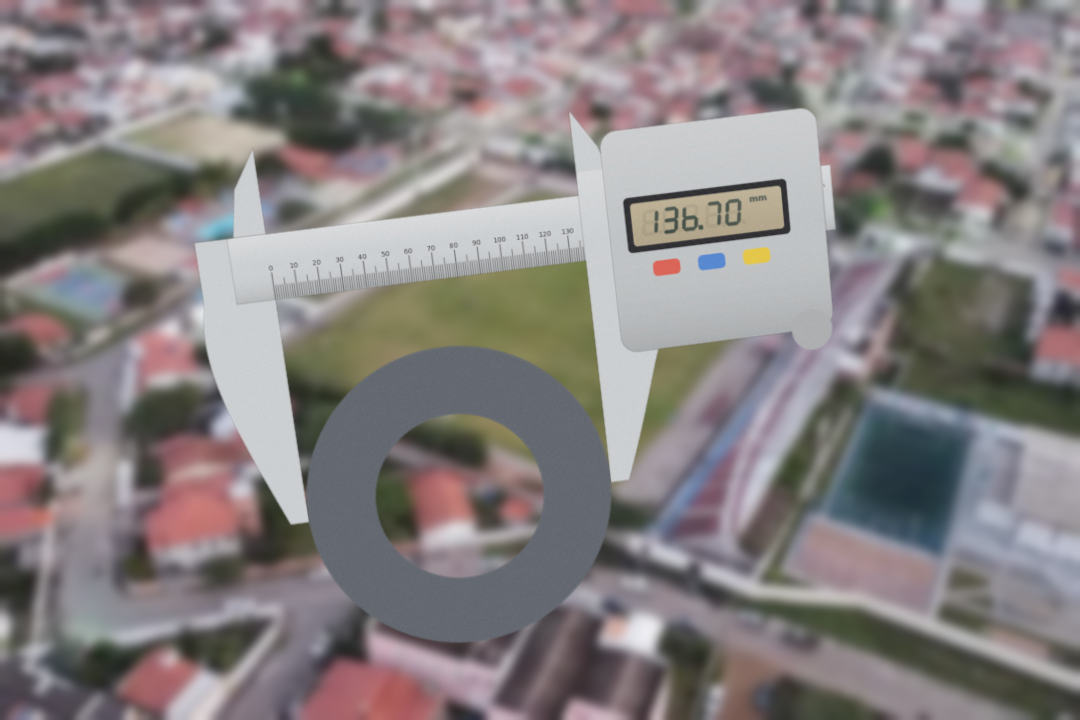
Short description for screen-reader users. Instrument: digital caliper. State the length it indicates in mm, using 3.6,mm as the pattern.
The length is 136.70,mm
